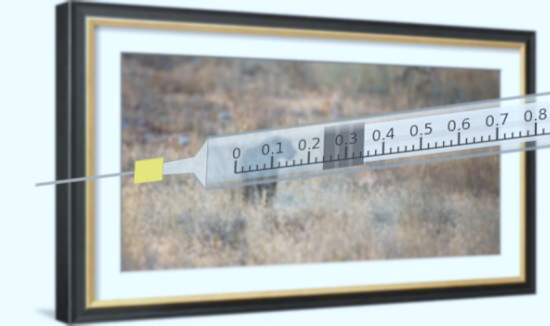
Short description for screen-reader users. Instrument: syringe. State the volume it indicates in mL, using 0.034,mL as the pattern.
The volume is 0.24,mL
